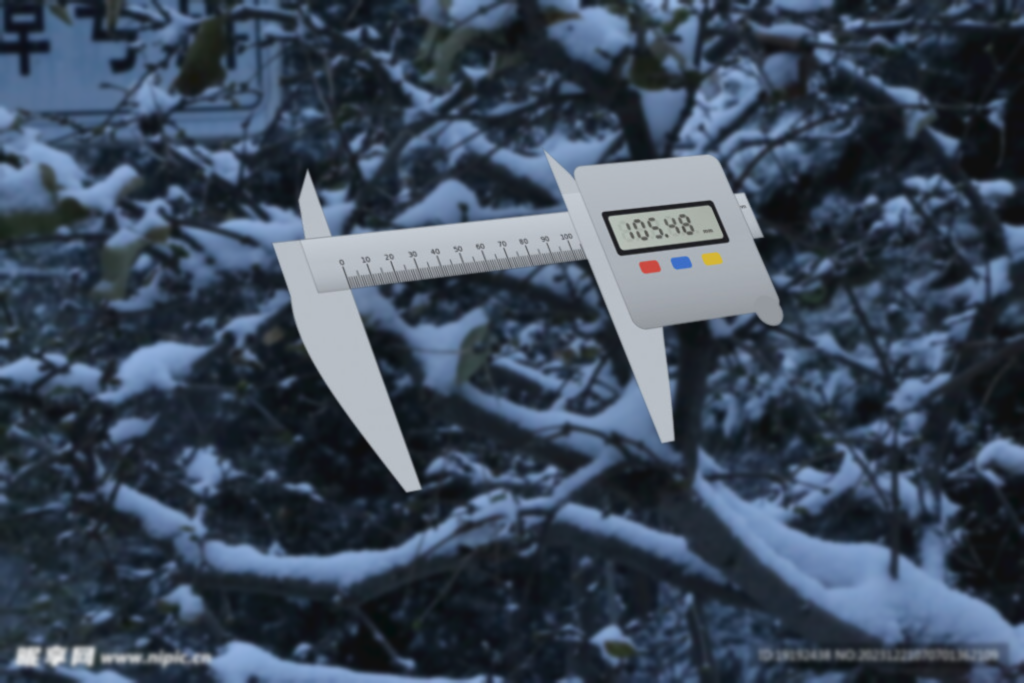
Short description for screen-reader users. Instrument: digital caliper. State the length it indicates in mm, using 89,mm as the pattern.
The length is 105.48,mm
